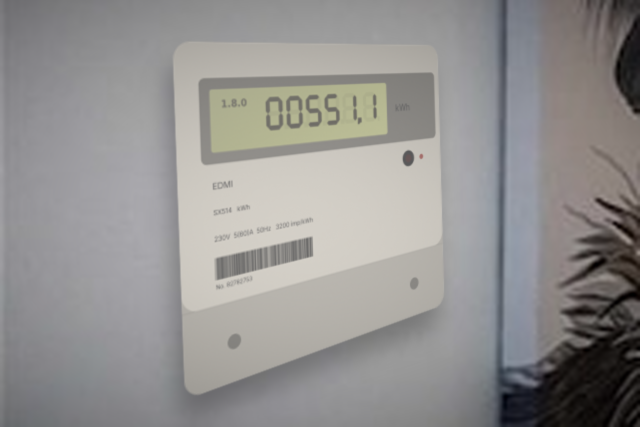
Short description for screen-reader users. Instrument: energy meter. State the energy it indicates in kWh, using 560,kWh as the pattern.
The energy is 551.1,kWh
